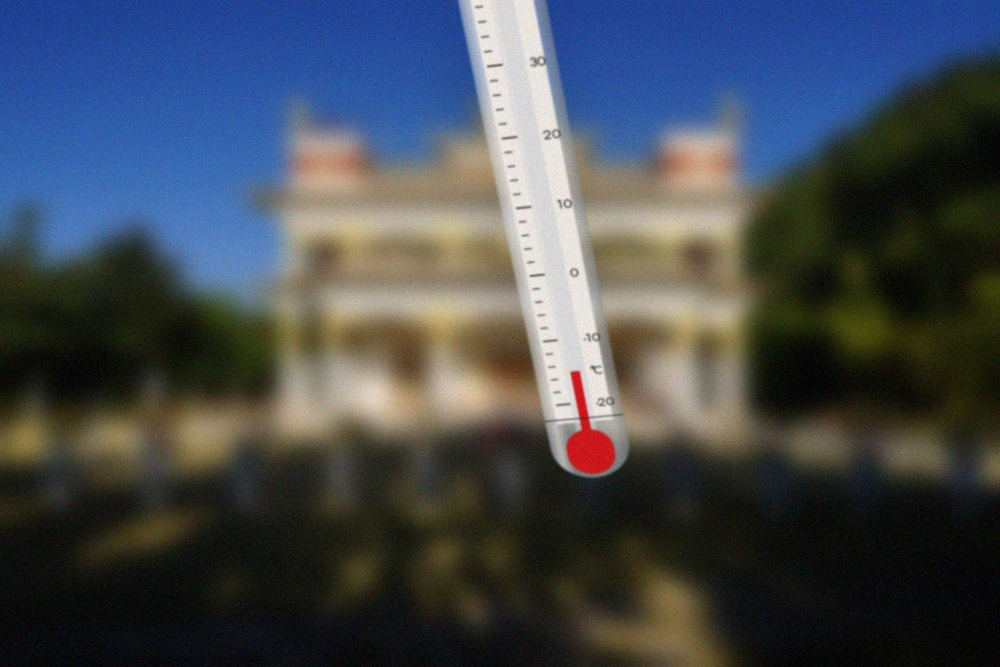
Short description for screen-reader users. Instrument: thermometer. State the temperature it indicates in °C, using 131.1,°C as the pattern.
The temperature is -15,°C
